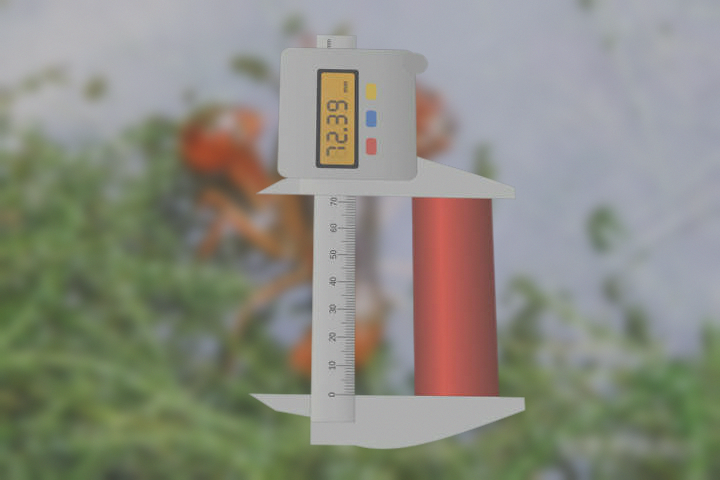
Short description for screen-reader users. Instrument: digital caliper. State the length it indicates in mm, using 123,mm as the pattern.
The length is 72.39,mm
